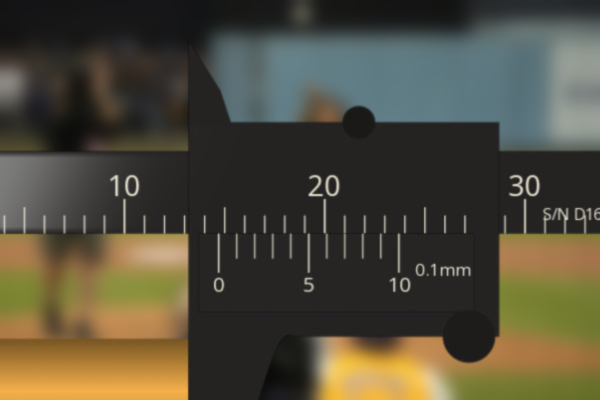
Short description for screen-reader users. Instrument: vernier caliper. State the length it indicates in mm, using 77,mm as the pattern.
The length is 14.7,mm
